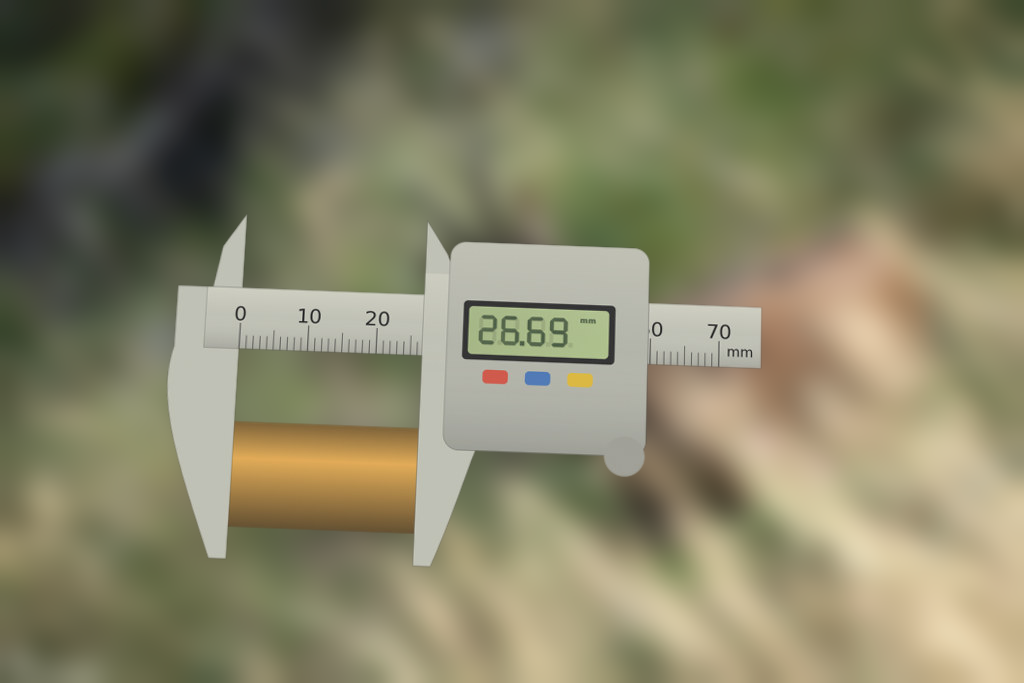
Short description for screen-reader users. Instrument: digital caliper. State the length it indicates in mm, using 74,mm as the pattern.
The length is 26.69,mm
